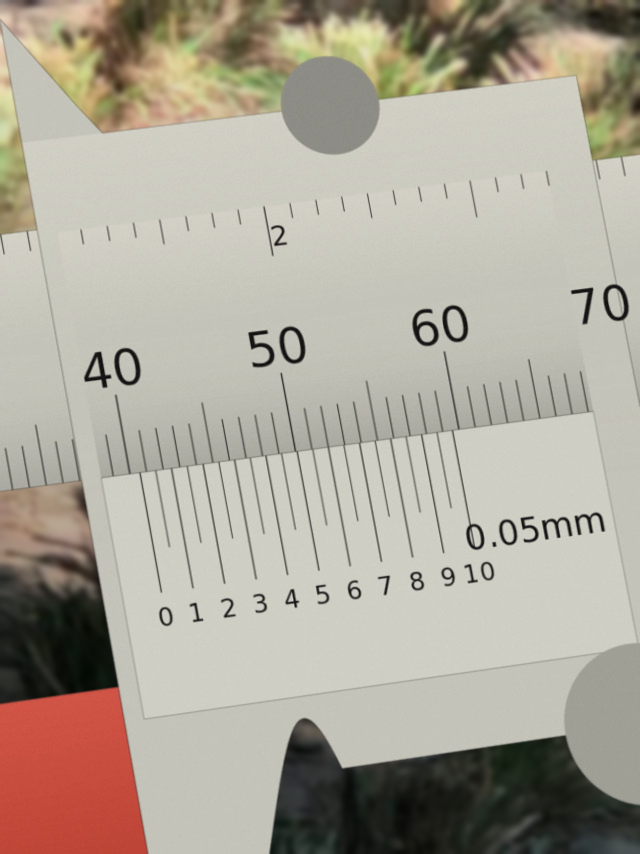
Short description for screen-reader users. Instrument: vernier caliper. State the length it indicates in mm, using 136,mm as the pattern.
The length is 40.6,mm
